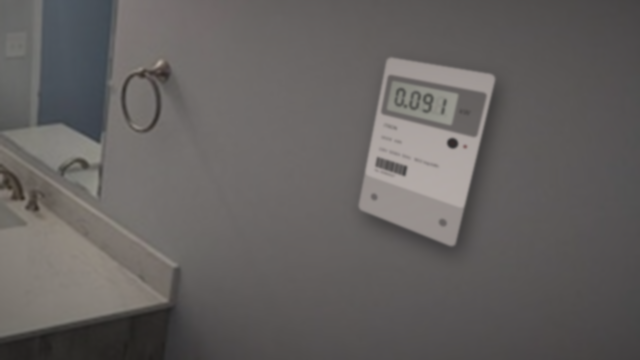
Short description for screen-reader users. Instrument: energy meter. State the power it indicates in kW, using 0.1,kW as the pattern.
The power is 0.091,kW
